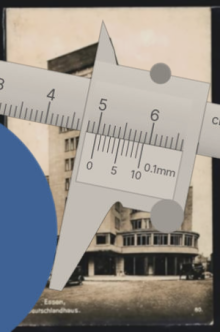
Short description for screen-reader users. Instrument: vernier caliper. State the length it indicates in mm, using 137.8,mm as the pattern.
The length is 49.8,mm
